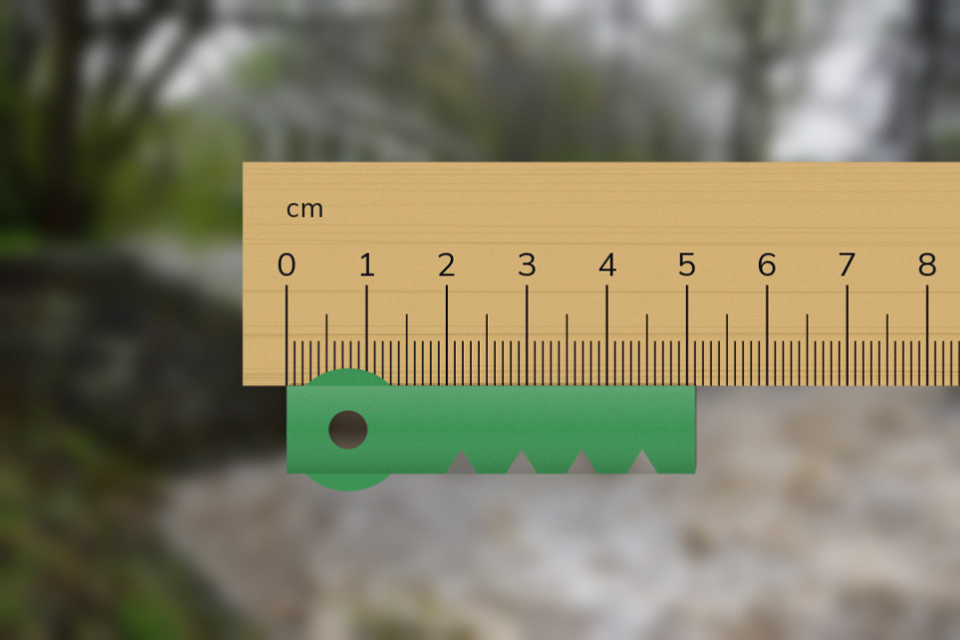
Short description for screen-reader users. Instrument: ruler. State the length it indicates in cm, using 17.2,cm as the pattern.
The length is 5.1,cm
